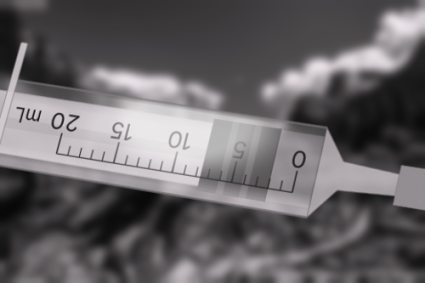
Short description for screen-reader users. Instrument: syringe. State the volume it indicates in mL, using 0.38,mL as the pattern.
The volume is 2,mL
